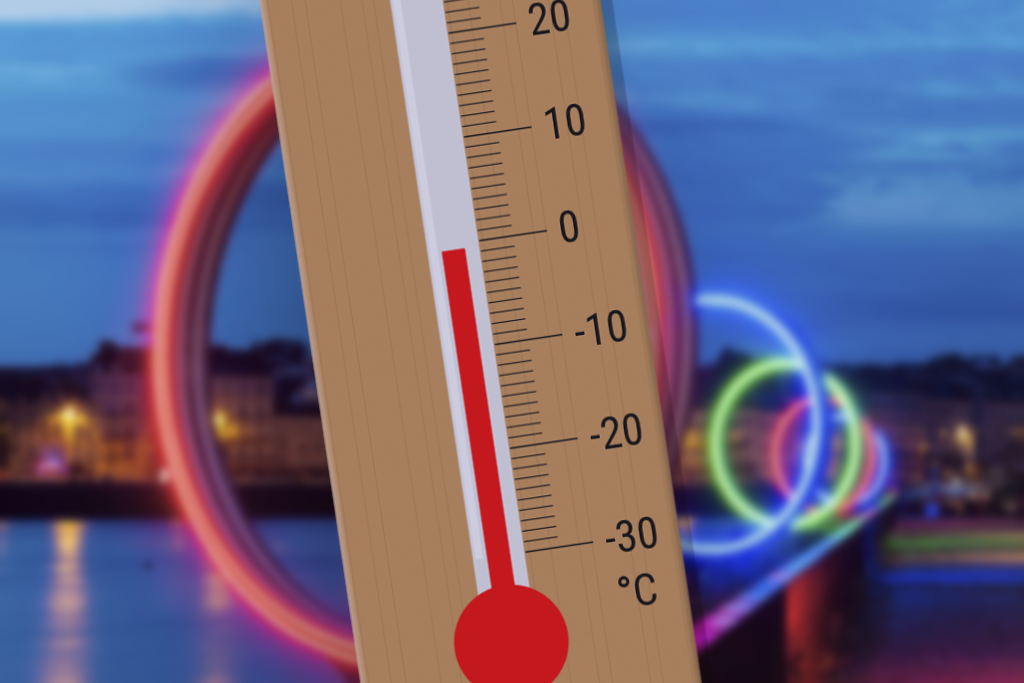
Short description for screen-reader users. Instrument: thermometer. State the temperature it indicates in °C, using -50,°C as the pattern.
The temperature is -0.5,°C
